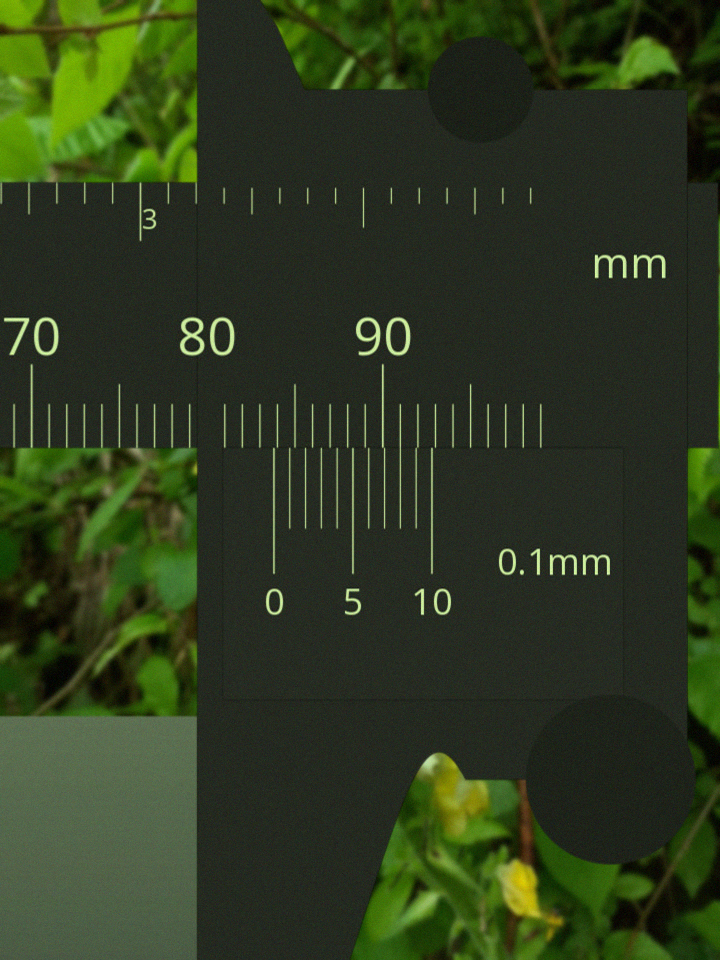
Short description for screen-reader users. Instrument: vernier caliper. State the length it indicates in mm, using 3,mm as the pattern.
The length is 83.8,mm
